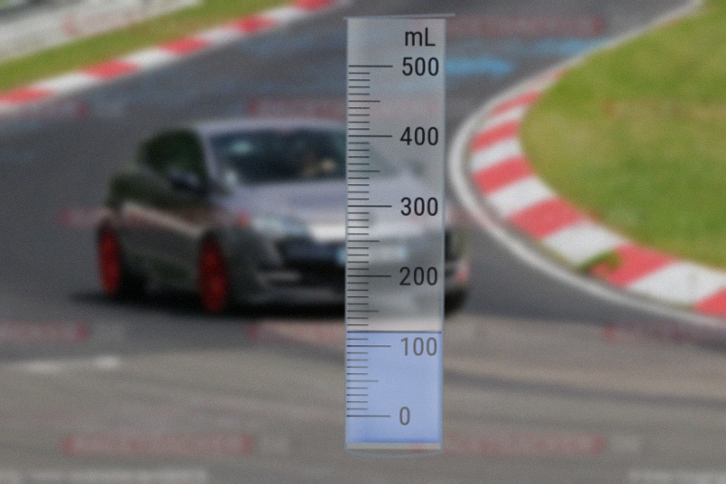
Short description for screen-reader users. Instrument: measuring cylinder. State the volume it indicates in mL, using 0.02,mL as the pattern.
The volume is 120,mL
